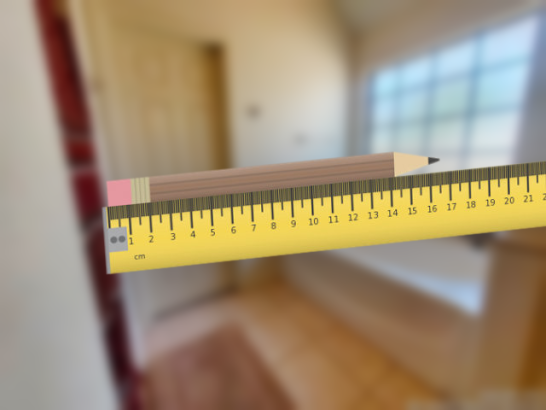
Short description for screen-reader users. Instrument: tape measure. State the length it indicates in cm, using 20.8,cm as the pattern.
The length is 16.5,cm
